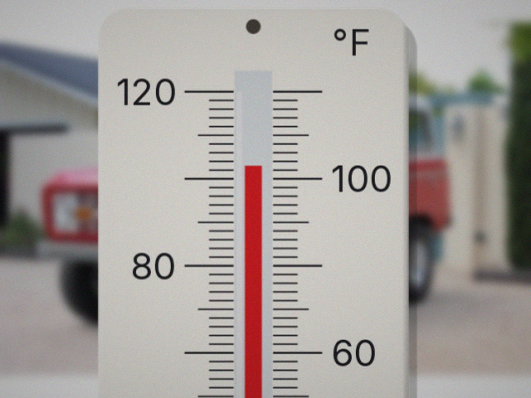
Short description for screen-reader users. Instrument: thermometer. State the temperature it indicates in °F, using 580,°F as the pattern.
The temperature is 103,°F
